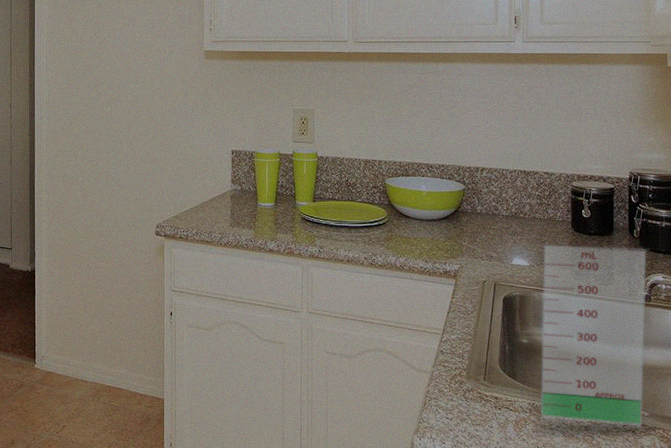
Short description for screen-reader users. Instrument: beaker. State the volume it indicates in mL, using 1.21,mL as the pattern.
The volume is 50,mL
